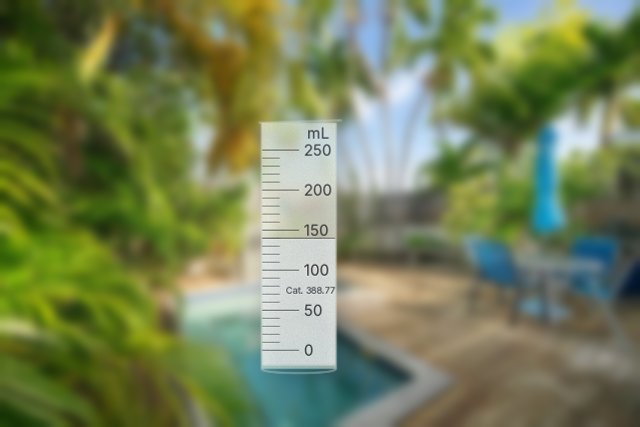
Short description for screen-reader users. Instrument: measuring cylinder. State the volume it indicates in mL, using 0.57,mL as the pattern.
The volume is 140,mL
